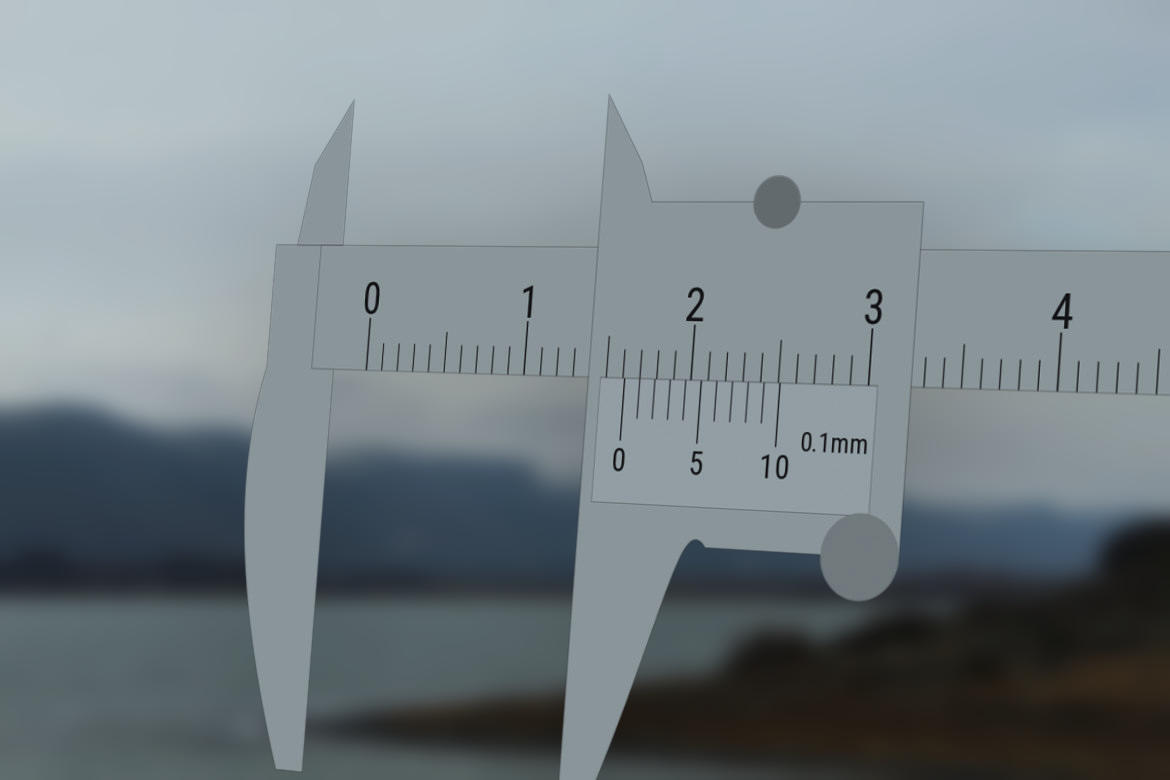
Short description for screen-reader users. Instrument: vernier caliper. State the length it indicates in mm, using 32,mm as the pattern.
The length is 16.1,mm
